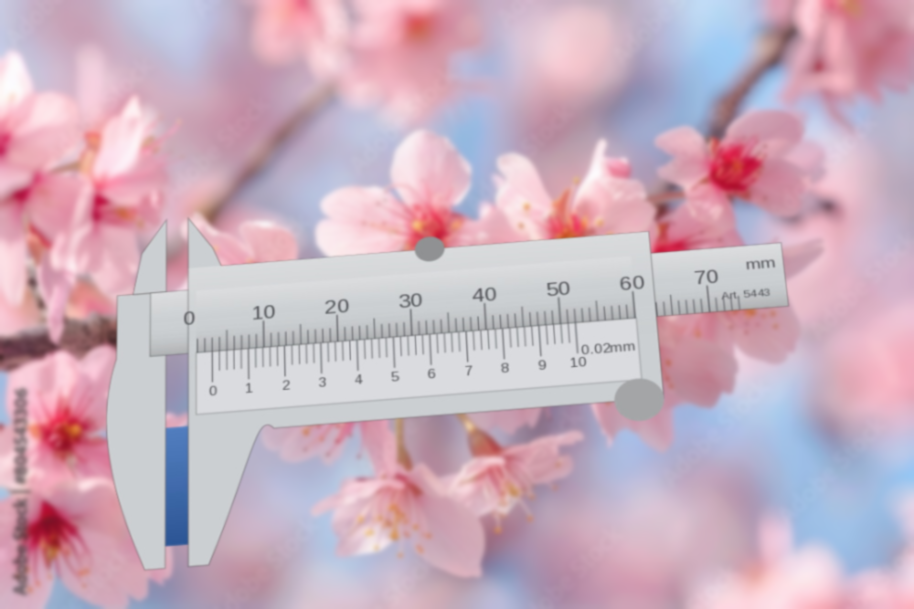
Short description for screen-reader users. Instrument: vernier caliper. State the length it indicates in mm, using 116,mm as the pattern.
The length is 3.0,mm
